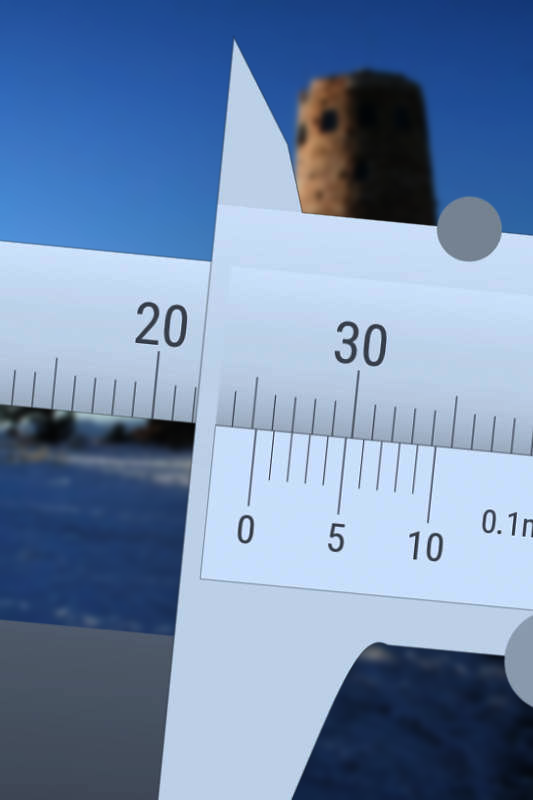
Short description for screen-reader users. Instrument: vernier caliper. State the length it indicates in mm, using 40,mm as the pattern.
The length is 25.2,mm
